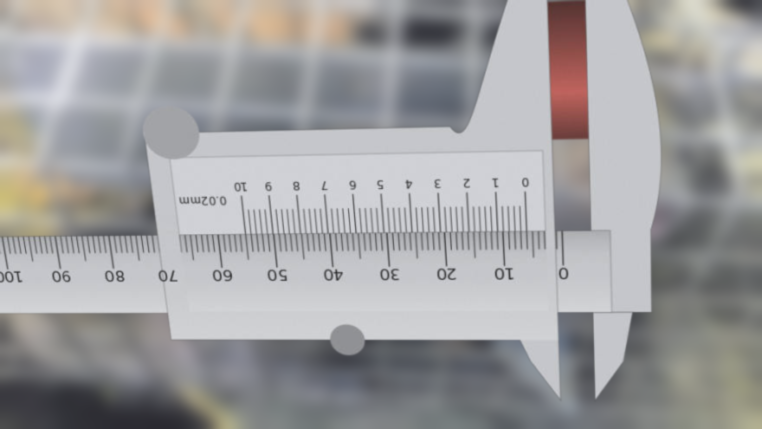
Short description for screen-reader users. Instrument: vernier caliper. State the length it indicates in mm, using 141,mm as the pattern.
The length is 6.0,mm
